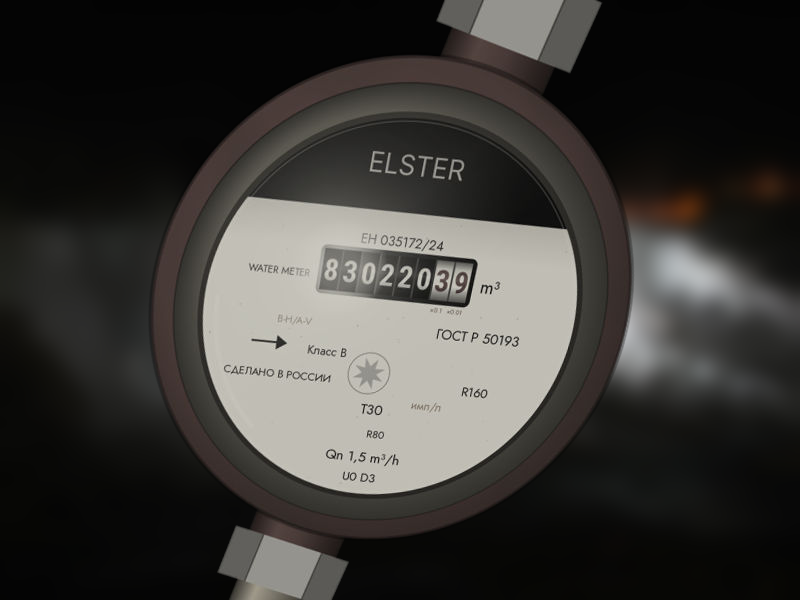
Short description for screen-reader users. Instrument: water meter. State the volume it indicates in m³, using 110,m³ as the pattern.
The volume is 830220.39,m³
